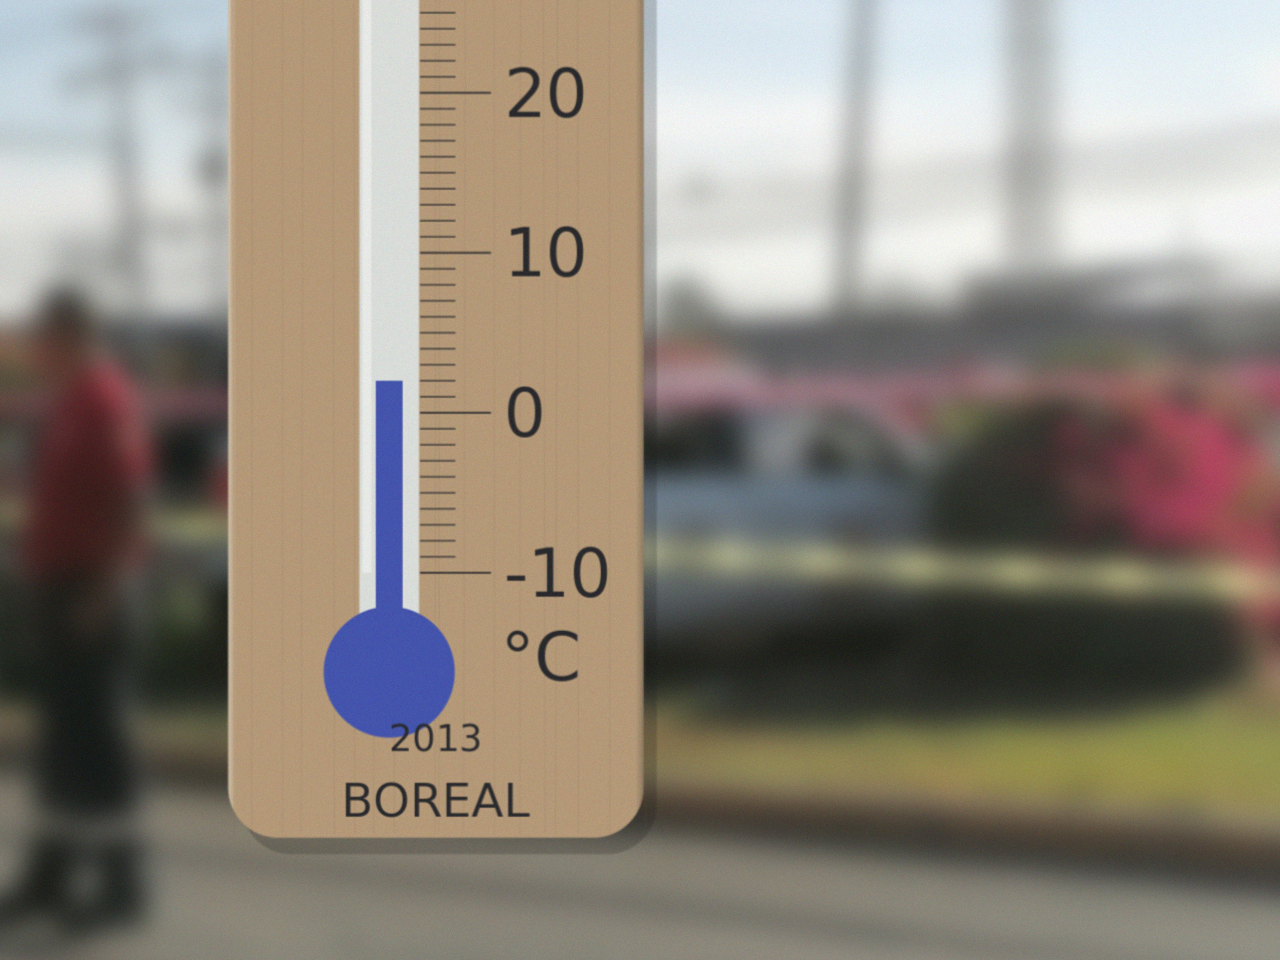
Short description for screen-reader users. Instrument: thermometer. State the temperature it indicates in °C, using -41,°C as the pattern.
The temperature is 2,°C
